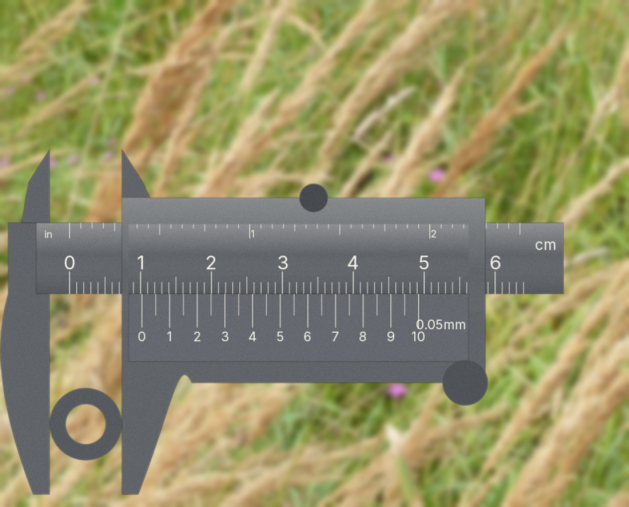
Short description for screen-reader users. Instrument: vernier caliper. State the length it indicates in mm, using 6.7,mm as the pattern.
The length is 10.2,mm
